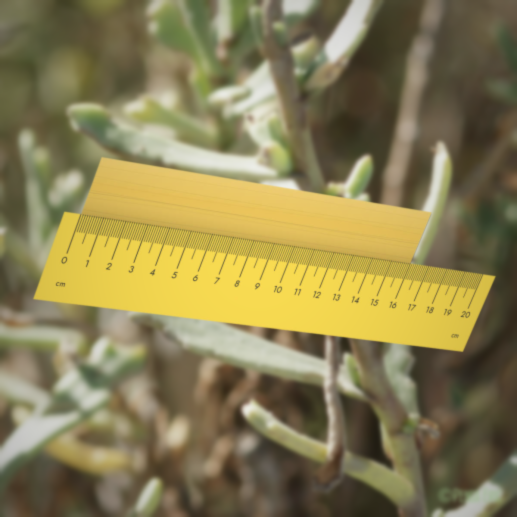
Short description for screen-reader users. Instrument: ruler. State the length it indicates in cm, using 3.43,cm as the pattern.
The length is 16,cm
